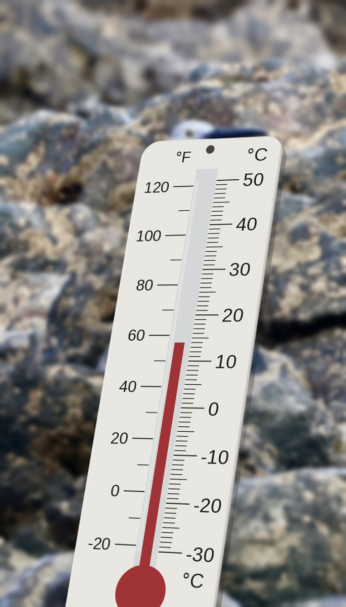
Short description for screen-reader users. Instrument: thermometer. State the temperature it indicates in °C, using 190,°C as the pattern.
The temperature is 14,°C
